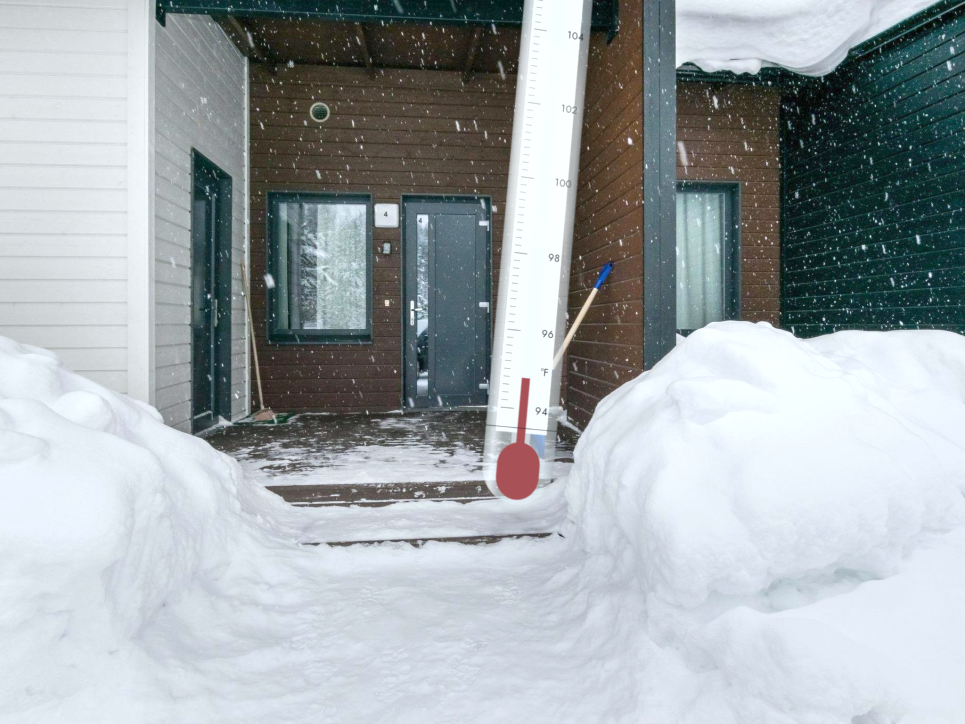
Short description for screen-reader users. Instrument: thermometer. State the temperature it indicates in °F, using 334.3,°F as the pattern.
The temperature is 94.8,°F
